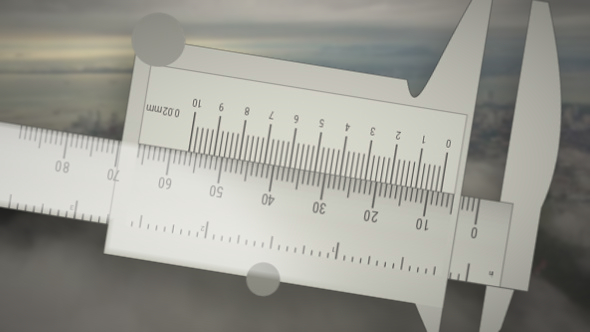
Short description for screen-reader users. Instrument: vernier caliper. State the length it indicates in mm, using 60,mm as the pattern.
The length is 7.5,mm
